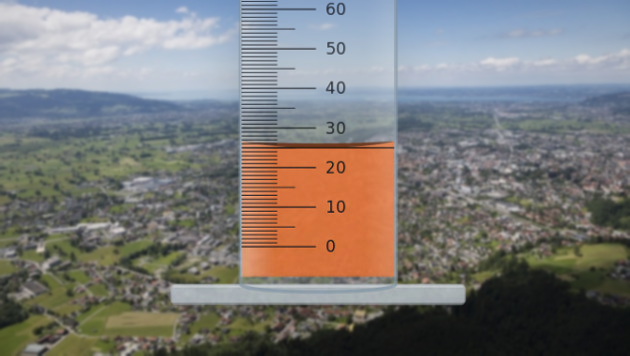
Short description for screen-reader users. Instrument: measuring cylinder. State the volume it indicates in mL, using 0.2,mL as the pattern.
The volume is 25,mL
